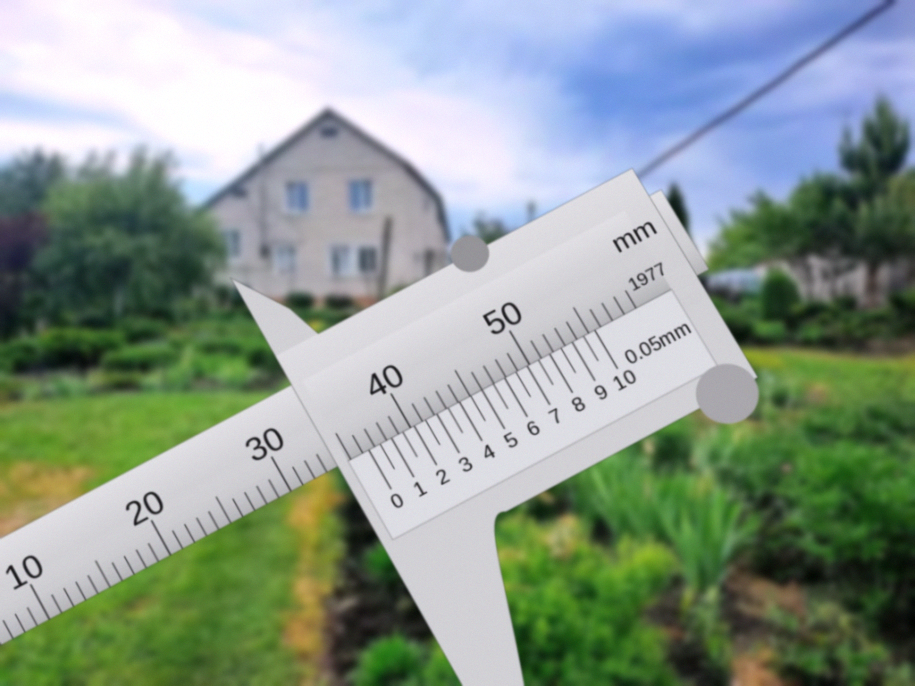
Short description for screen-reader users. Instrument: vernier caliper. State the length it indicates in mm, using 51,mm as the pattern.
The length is 36.5,mm
